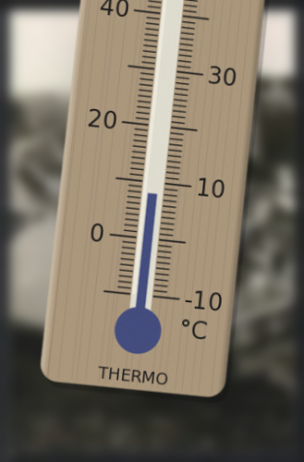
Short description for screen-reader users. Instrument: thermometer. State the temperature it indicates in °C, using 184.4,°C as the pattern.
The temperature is 8,°C
